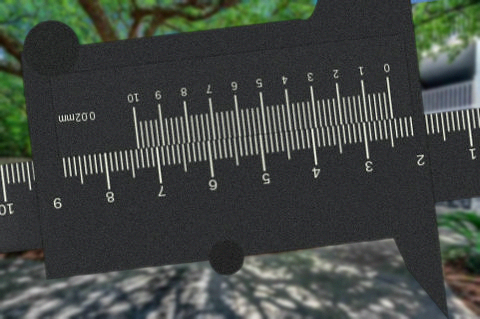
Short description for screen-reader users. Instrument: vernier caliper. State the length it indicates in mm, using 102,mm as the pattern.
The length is 24.5,mm
